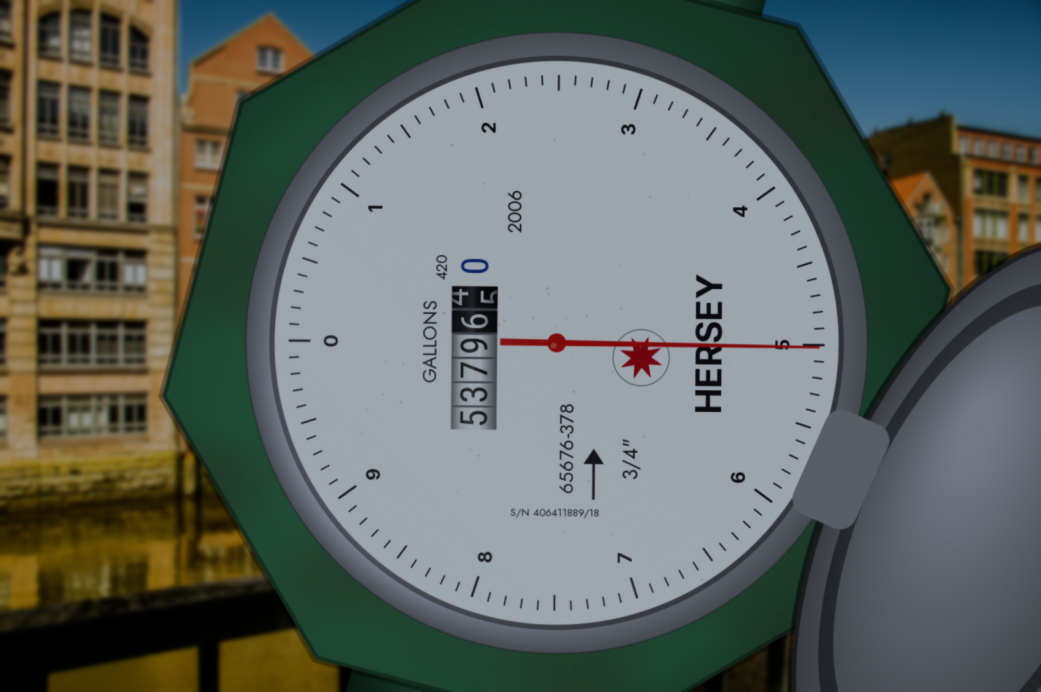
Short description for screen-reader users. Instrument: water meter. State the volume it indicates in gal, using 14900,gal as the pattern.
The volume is 5379645.0,gal
